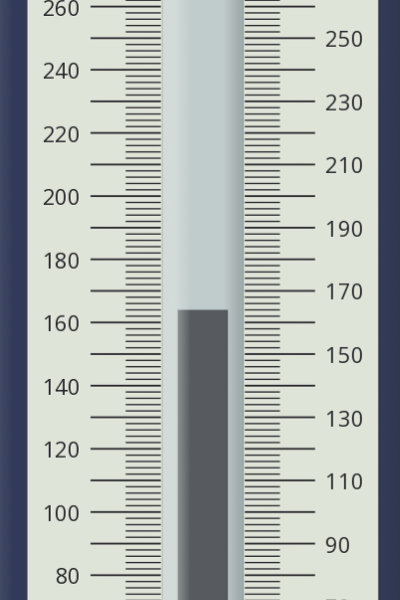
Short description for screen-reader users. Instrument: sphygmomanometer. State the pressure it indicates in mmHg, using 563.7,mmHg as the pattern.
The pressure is 164,mmHg
